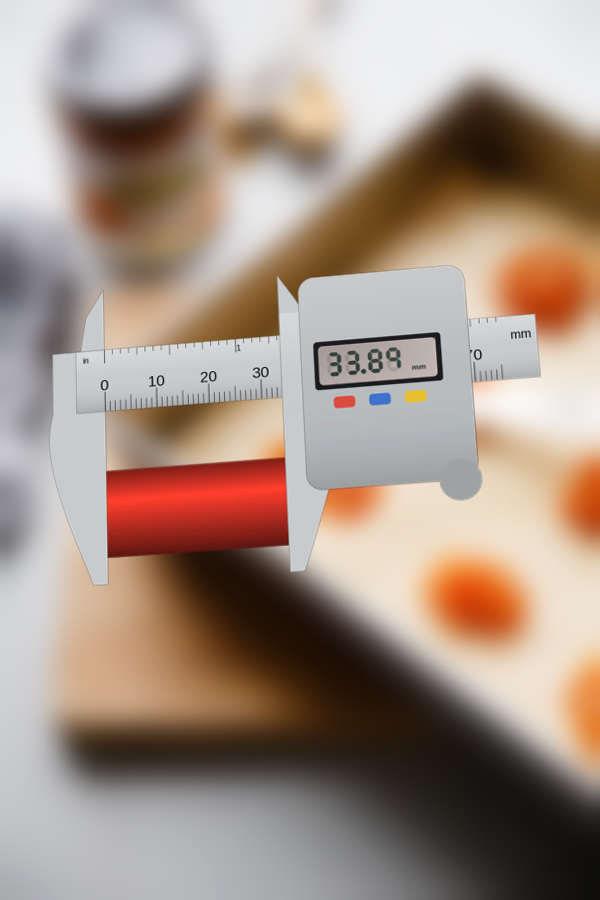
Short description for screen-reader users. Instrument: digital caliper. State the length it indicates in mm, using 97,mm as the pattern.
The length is 33.89,mm
